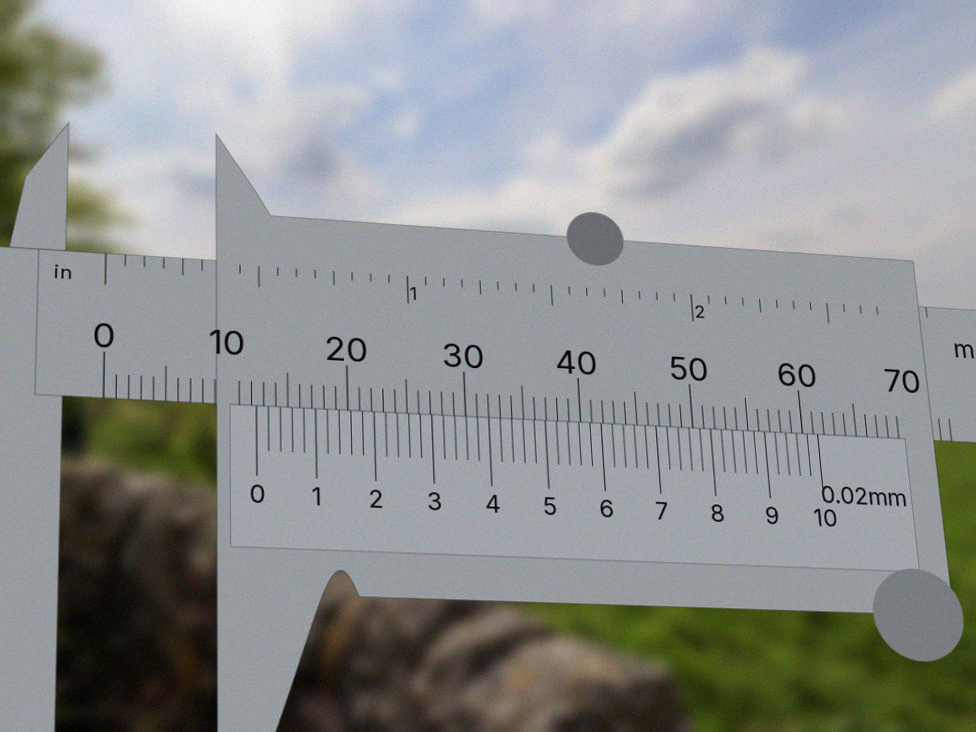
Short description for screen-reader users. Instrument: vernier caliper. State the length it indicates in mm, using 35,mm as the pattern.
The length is 12.4,mm
